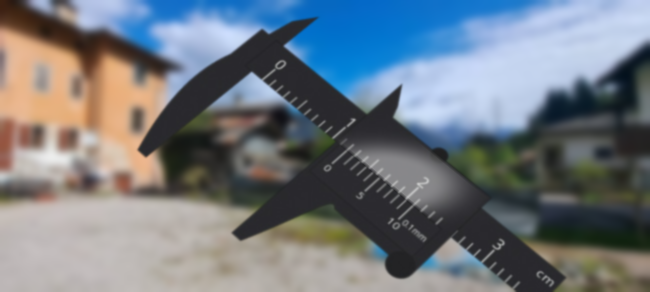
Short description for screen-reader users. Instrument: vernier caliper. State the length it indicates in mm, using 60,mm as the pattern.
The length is 12.0,mm
